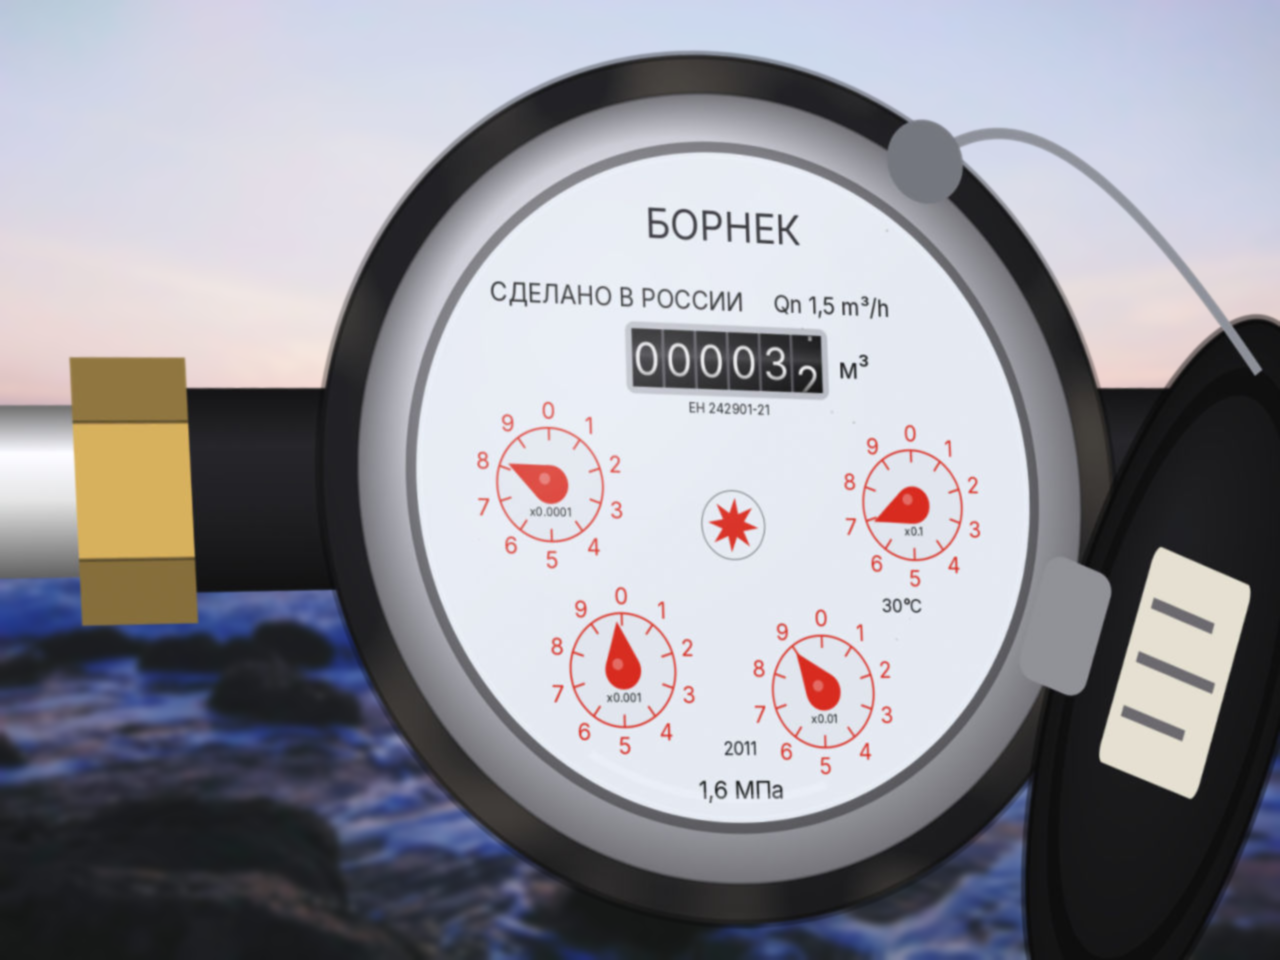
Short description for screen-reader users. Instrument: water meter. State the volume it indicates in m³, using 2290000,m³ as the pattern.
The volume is 31.6898,m³
